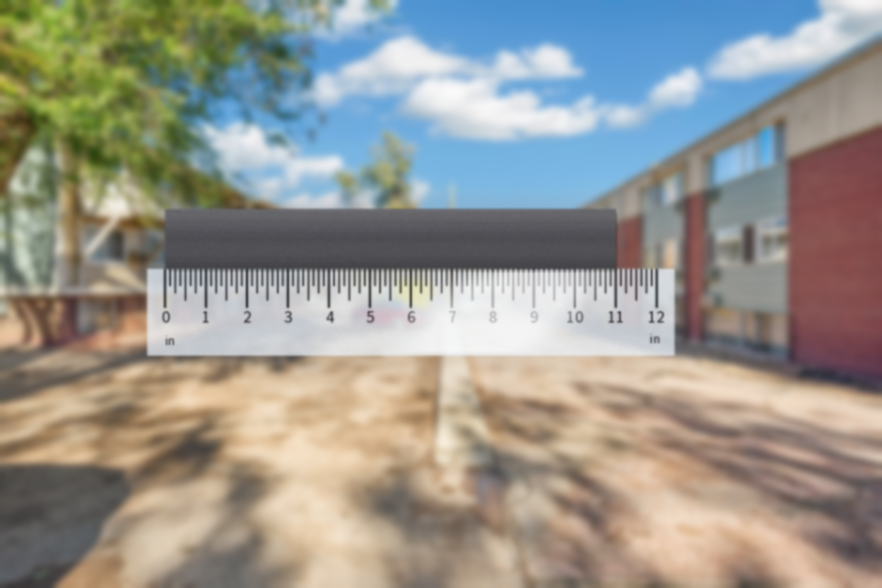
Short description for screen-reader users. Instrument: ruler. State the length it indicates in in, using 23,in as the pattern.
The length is 11,in
